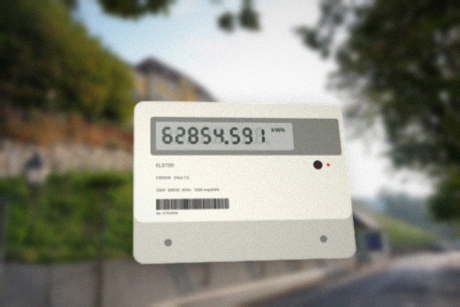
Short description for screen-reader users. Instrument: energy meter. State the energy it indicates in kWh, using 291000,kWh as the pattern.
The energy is 62854.591,kWh
